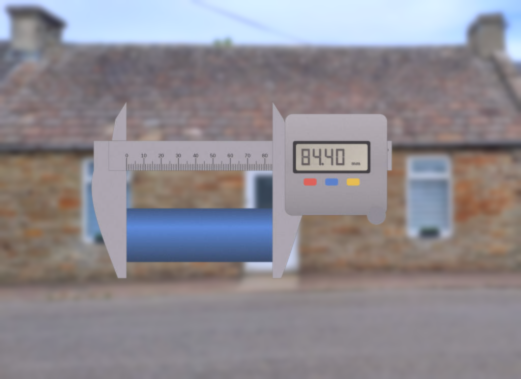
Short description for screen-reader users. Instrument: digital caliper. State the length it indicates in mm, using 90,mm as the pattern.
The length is 84.40,mm
